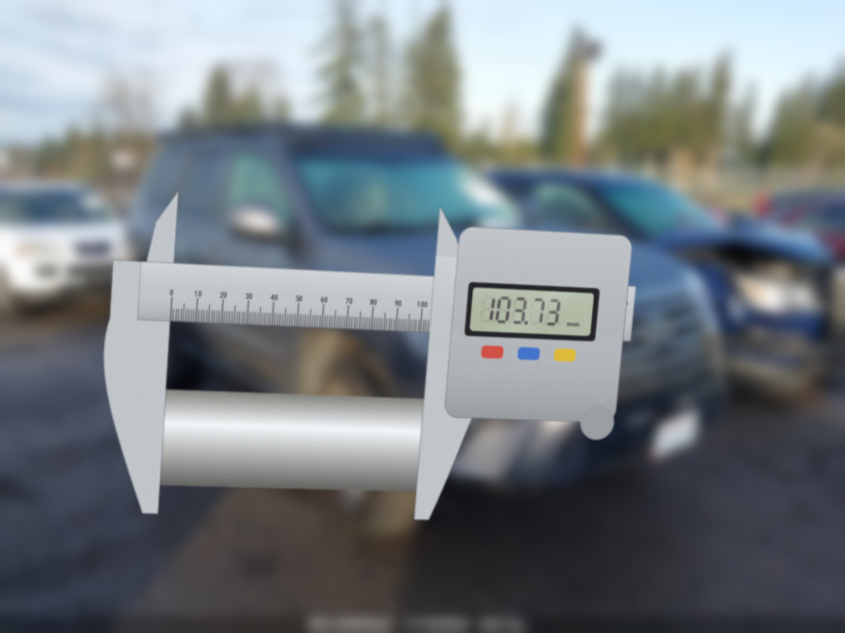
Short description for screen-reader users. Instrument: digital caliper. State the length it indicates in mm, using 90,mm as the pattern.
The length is 103.73,mm
